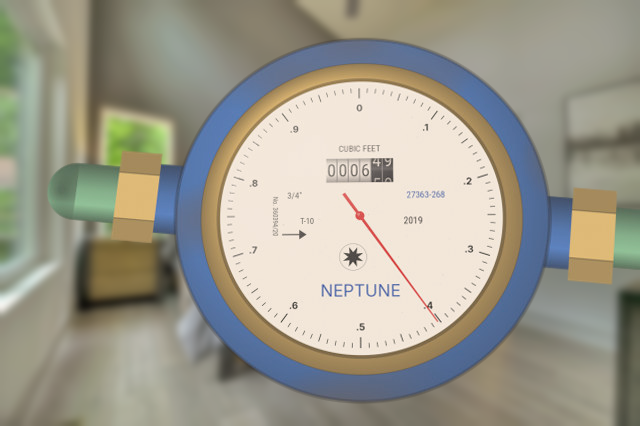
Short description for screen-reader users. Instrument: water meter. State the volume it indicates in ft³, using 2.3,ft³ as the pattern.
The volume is 649.40,ft³
